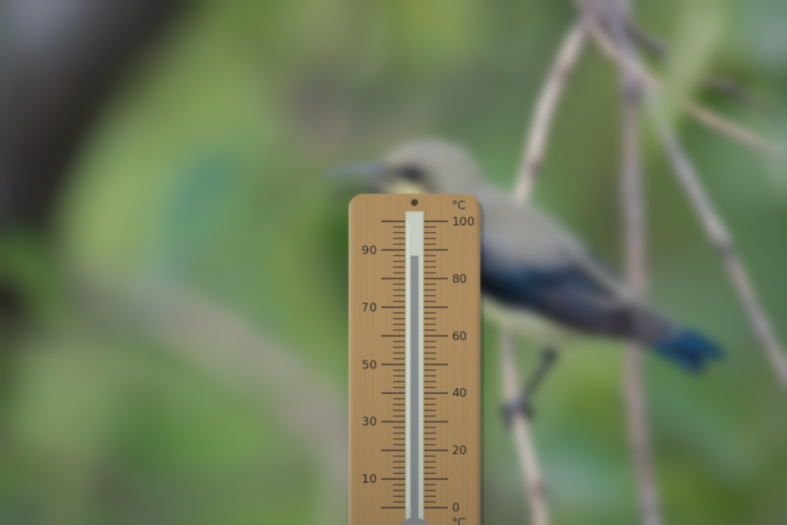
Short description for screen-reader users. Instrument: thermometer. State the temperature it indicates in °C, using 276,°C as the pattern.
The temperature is 88,°C
